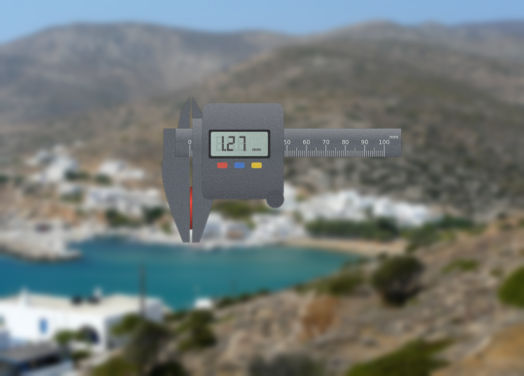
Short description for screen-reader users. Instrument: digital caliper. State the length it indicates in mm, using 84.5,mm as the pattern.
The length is 1.27,mm
